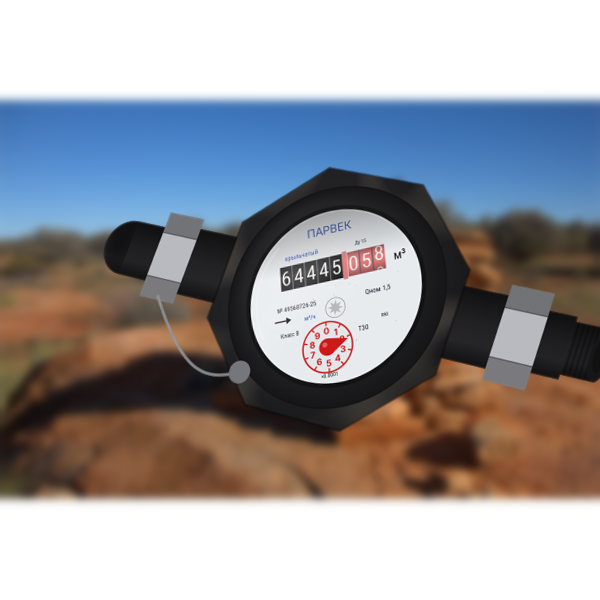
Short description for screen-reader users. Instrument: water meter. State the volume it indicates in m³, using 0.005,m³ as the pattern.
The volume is 64445.0582,m³
